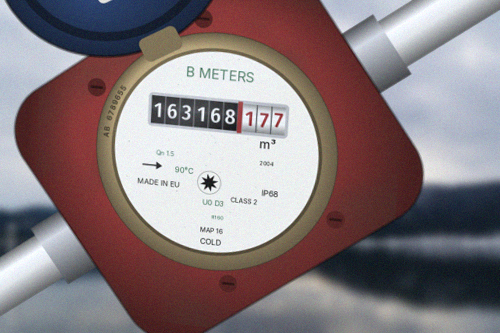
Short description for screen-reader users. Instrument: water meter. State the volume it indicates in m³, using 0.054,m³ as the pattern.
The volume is 163168.177,m³
